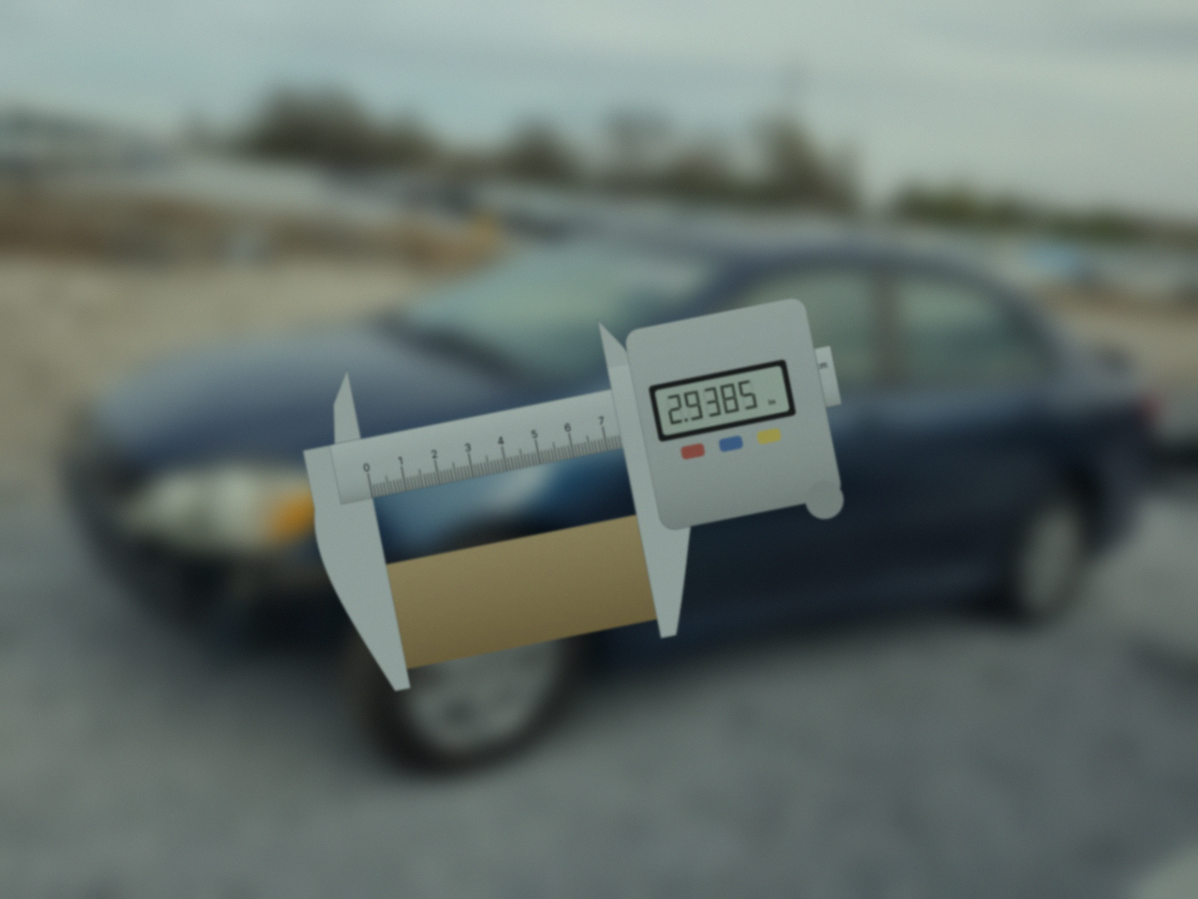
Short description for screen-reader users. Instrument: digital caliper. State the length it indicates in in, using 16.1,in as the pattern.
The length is 2.9385,in
